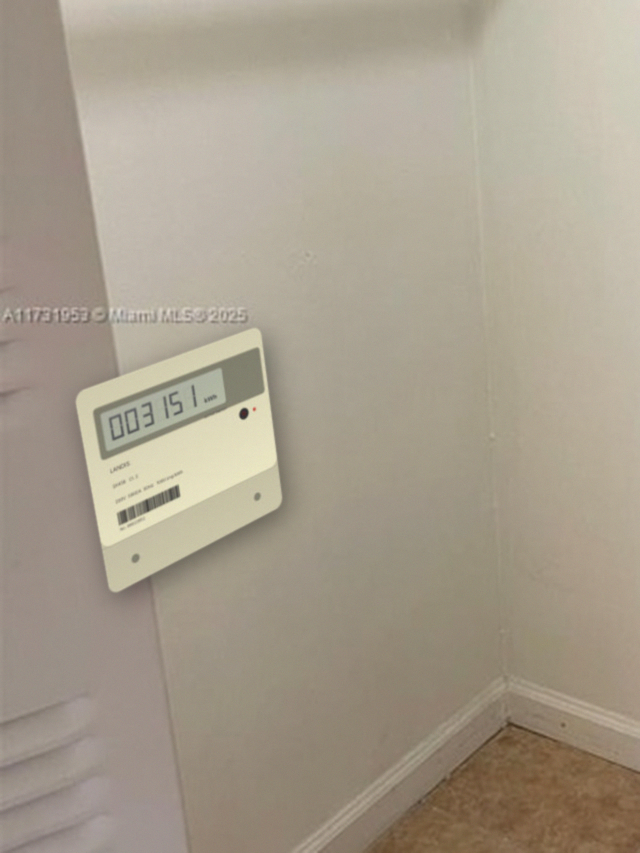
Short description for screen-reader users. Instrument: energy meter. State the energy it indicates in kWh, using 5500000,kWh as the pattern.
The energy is 3151,kWh
